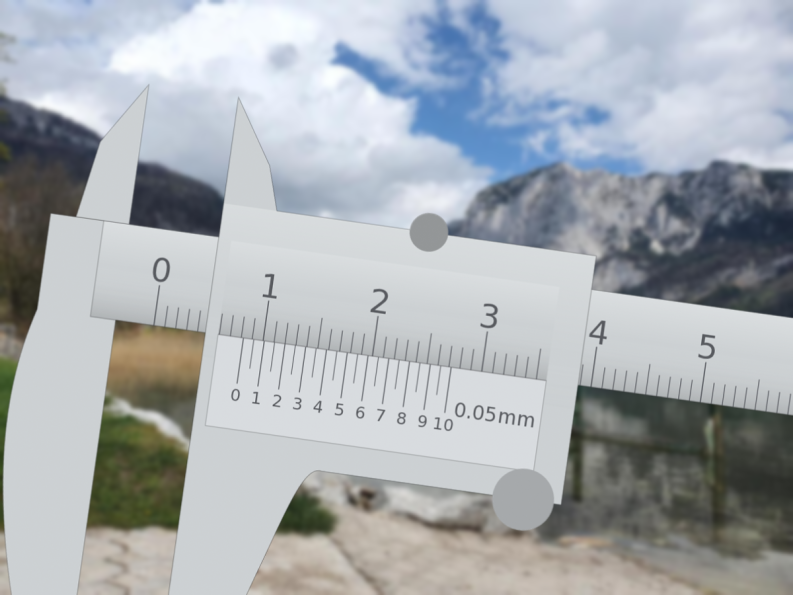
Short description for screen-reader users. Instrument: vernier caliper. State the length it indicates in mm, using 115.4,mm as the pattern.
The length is 8.2,mm
